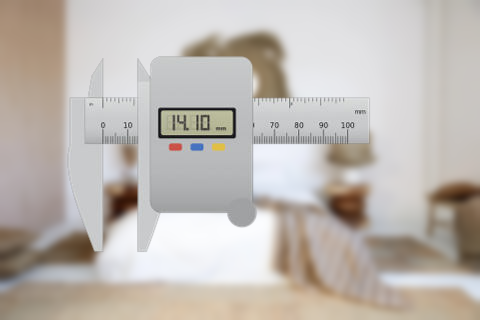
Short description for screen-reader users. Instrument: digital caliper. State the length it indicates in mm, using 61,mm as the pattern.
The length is 14.10,mm
